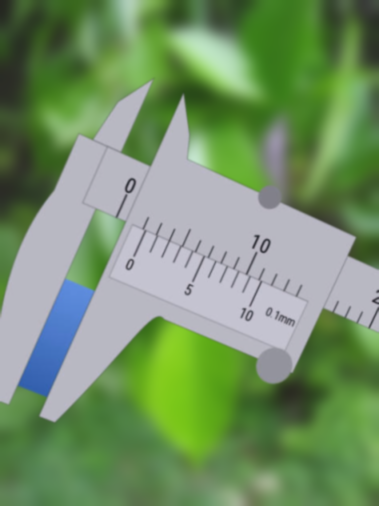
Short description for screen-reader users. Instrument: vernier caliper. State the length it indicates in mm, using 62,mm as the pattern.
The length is 2.2,mm
